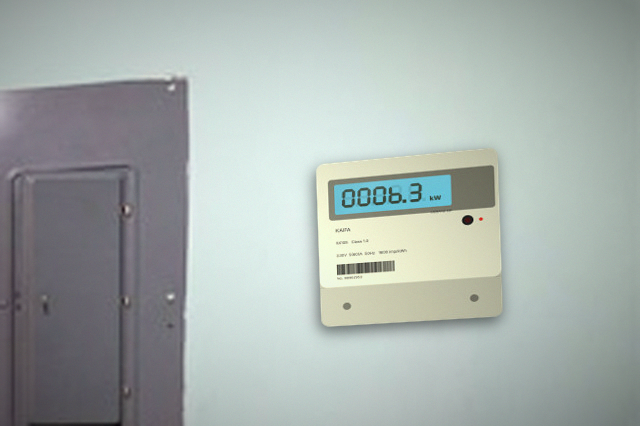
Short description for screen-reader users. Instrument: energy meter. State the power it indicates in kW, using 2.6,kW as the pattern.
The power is 6.3,kW
